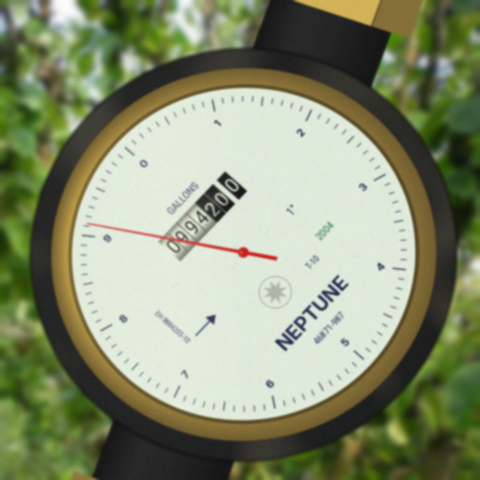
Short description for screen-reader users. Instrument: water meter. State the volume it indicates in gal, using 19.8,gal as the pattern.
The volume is 994199.1,gal
